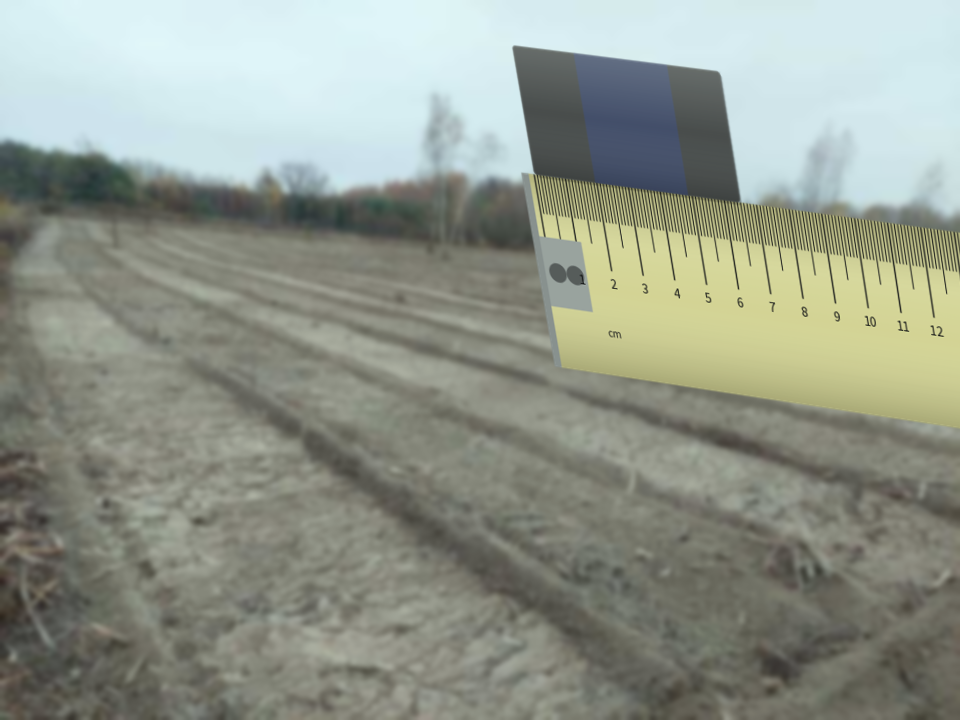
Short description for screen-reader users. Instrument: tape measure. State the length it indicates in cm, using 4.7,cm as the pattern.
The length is 6.5,cm
